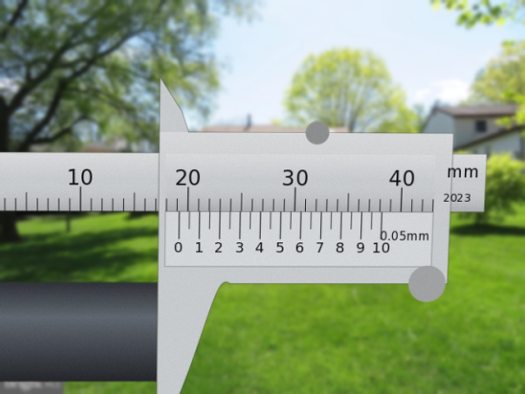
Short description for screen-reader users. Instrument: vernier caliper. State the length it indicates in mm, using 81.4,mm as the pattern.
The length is 19.2,mm
